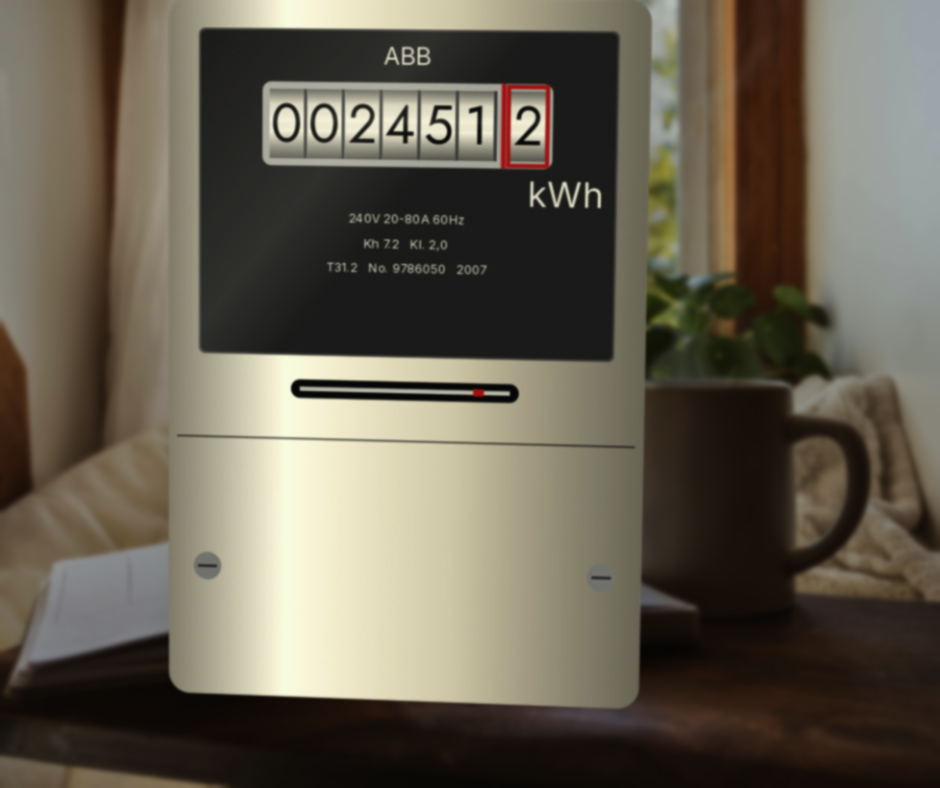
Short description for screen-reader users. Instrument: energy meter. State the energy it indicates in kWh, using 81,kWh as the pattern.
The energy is 2451.2,kWh
